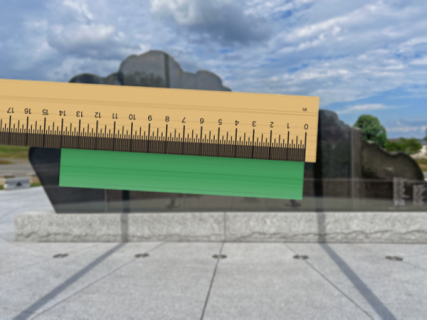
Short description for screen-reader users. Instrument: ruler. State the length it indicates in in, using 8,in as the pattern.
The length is 14,in
